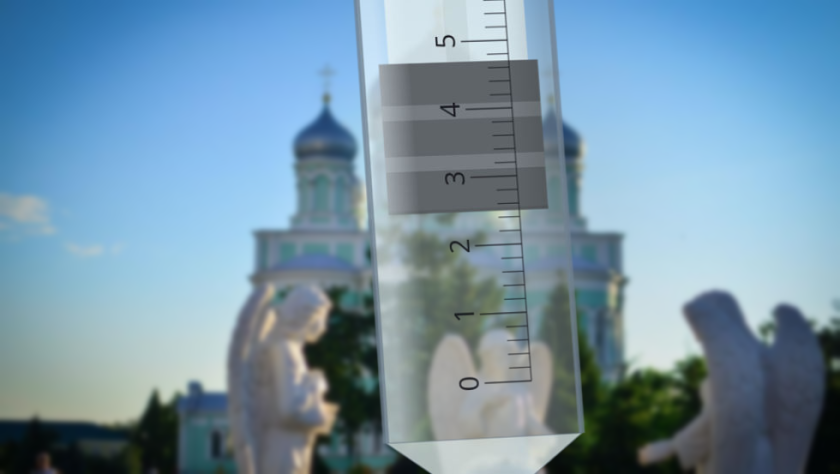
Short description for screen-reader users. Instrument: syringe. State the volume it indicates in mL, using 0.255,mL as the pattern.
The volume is 2.5,mL
